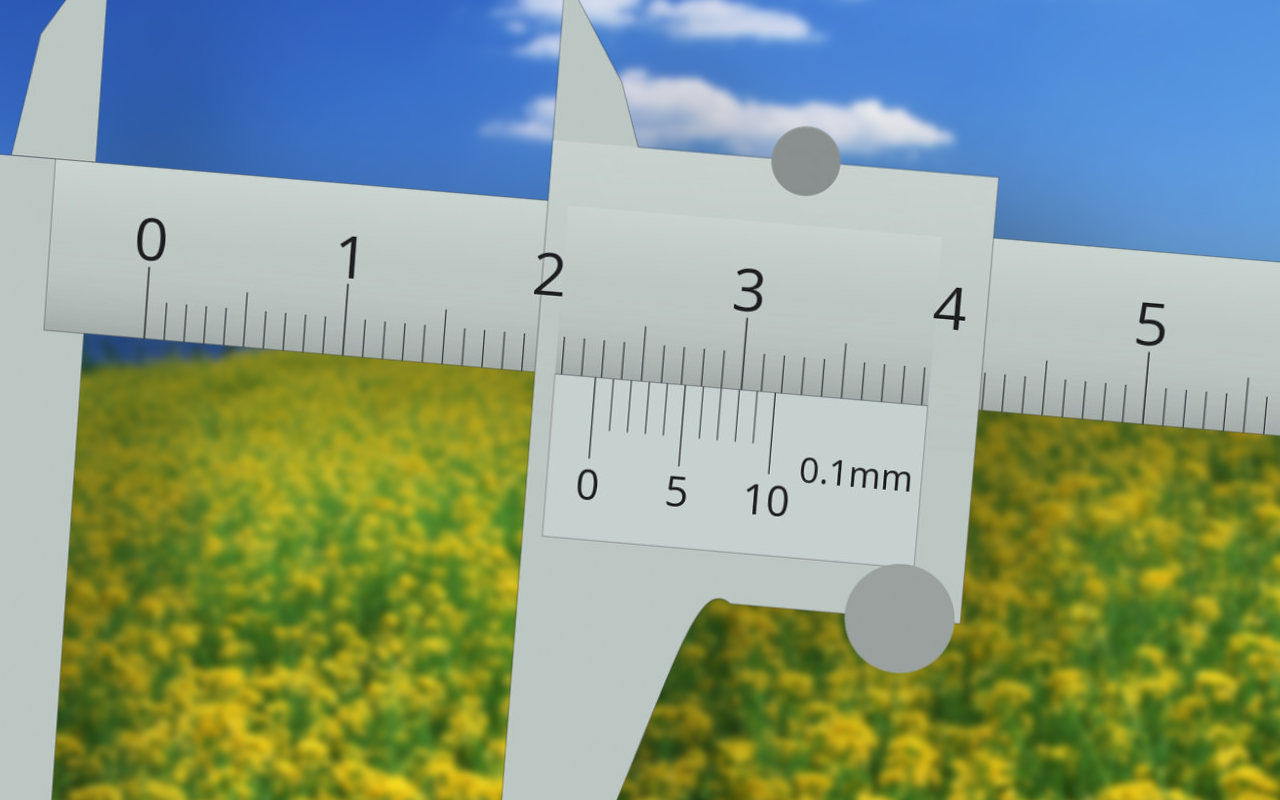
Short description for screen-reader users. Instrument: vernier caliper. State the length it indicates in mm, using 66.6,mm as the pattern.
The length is 22.7,mm
